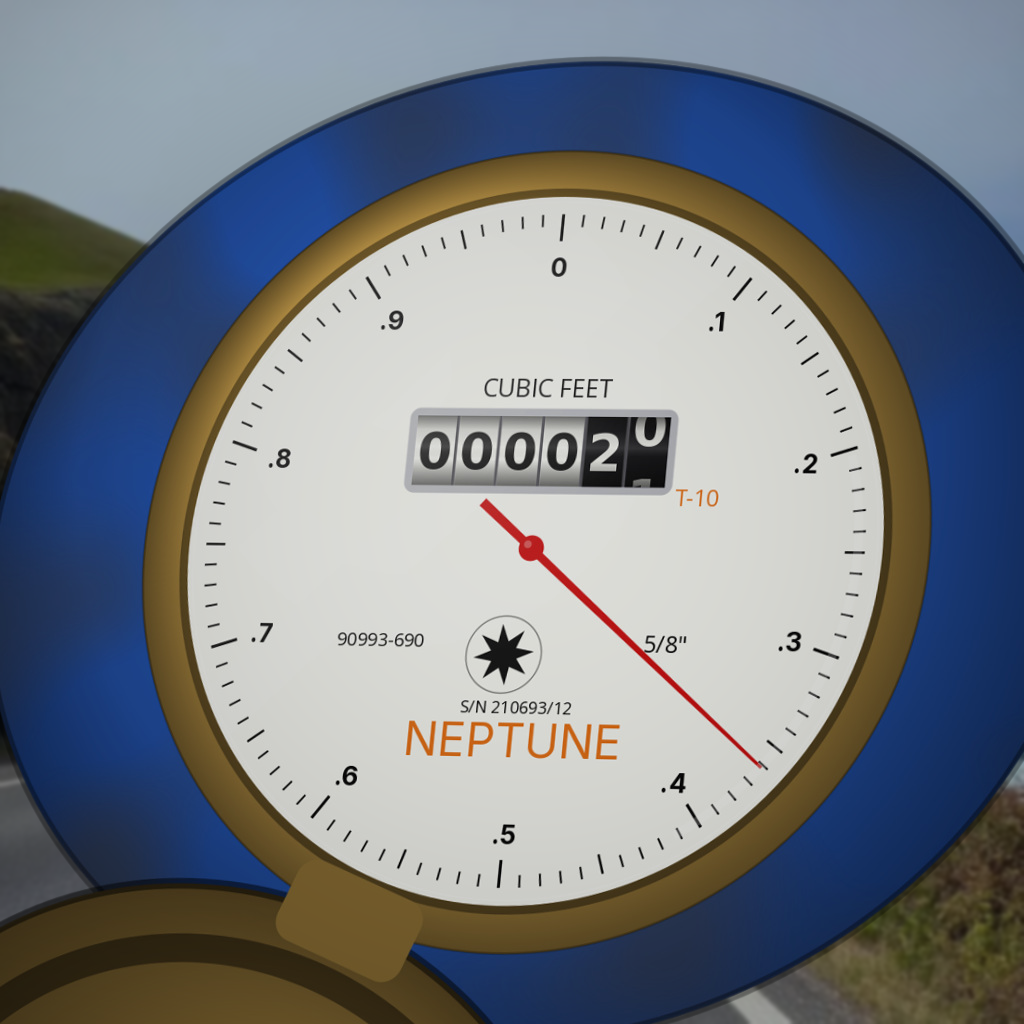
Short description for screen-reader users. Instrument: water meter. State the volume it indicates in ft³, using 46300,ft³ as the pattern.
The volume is 20.36,ft³
